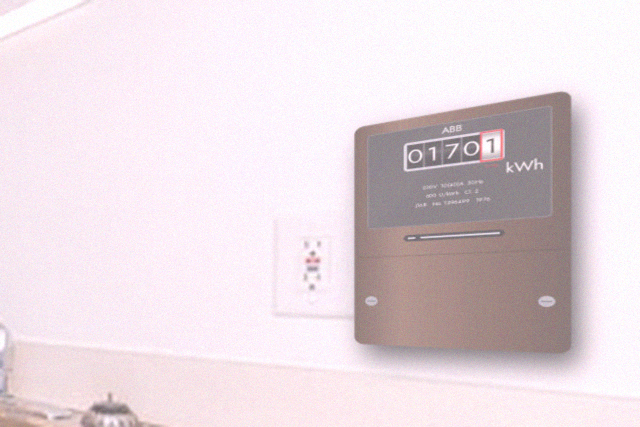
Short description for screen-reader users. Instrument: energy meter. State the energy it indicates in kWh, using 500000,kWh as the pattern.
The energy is 170.1,kWh
